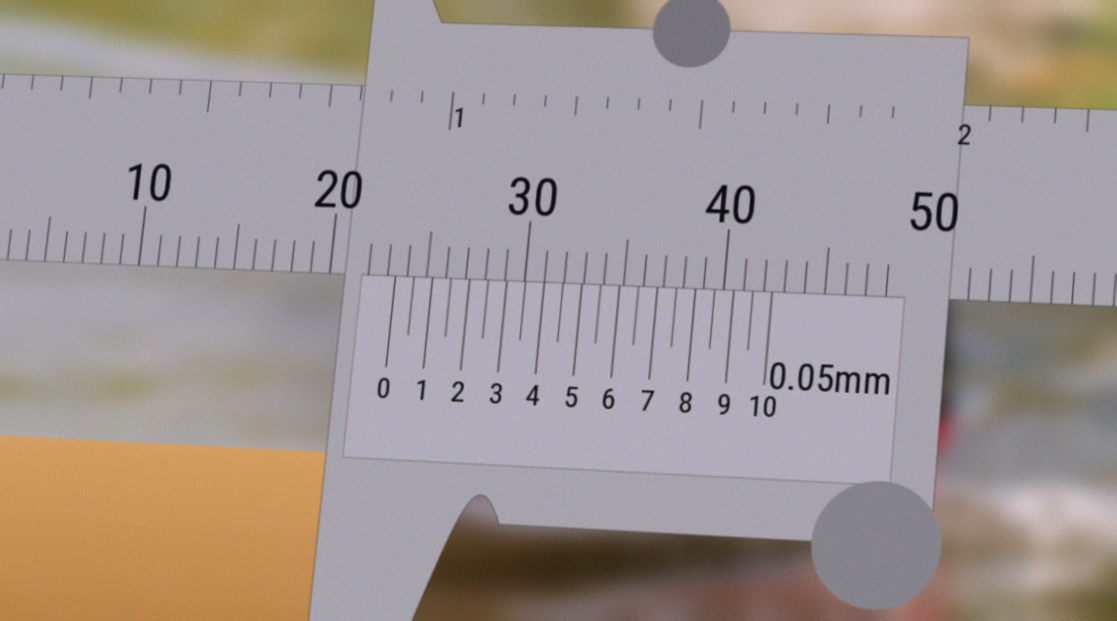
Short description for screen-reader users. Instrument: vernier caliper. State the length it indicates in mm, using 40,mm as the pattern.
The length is 23.4,mm
